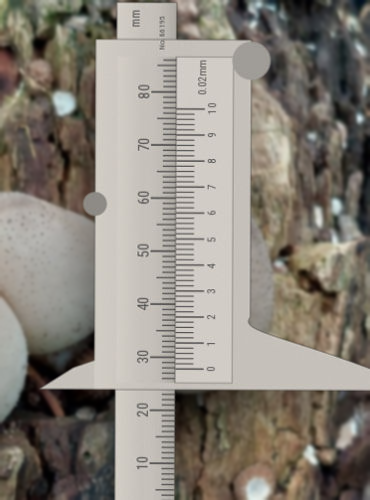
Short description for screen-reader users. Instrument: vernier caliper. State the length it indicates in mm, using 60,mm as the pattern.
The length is 27.8,mm
